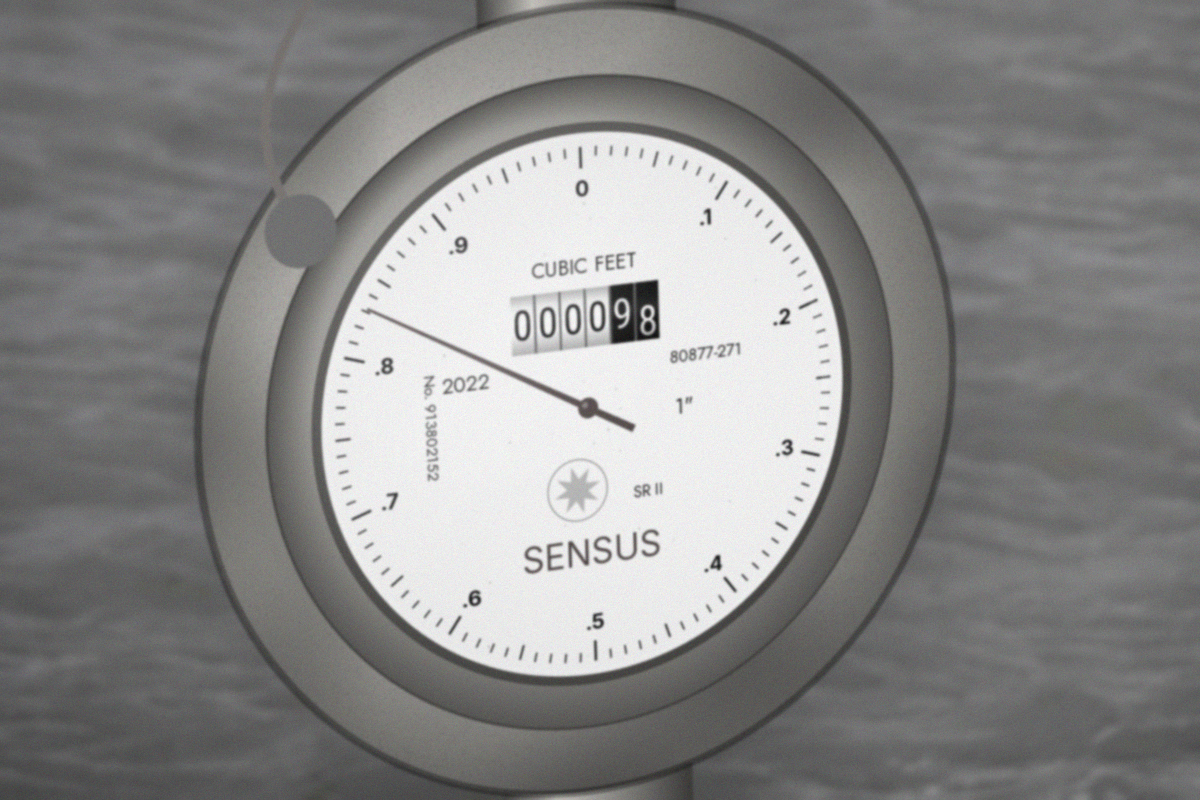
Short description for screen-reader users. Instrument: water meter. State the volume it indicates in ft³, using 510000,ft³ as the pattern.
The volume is 97.83,ft³
